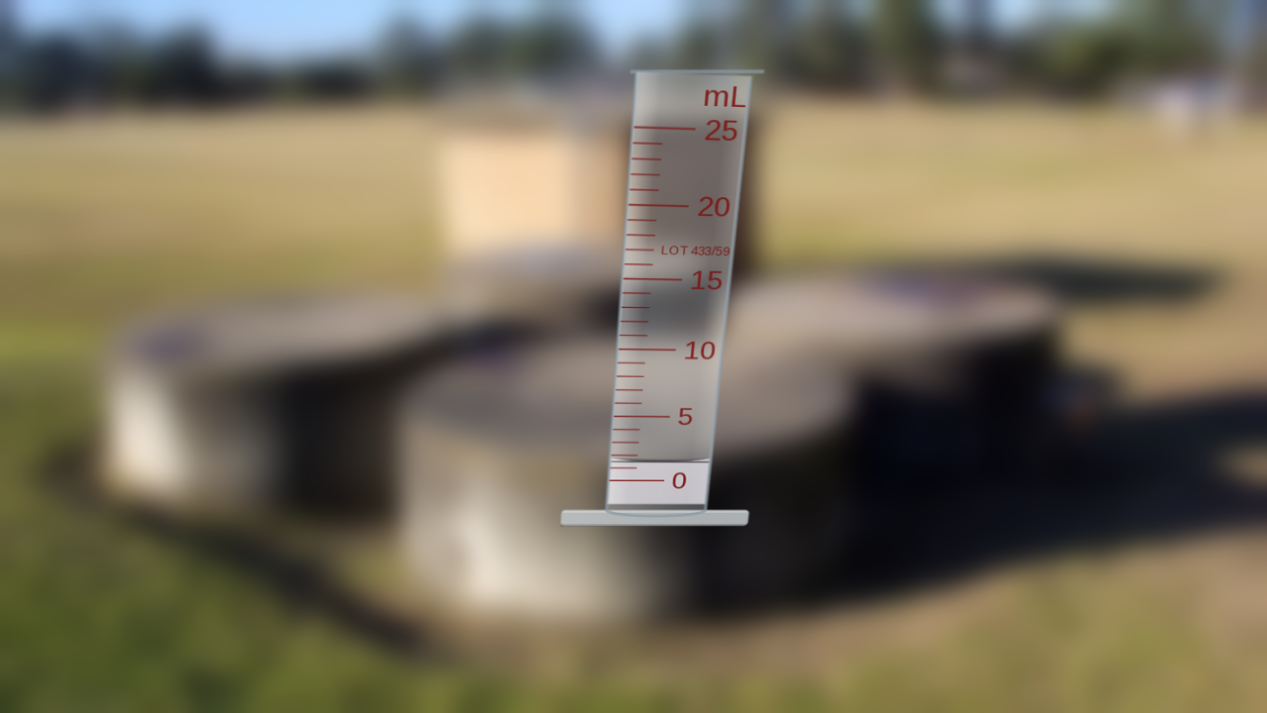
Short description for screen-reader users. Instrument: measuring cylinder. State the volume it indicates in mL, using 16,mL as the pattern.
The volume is 1.5,mL
